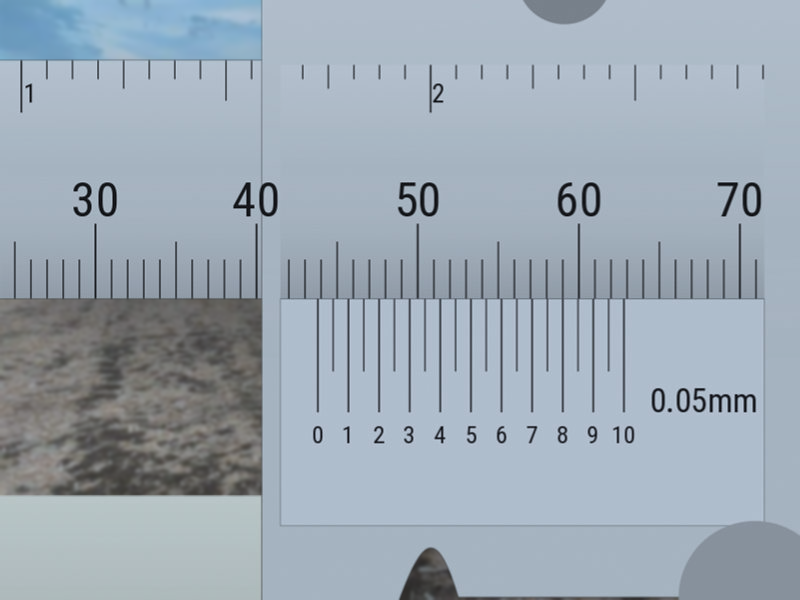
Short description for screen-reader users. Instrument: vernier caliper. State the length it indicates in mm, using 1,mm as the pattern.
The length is 43.8,mm
